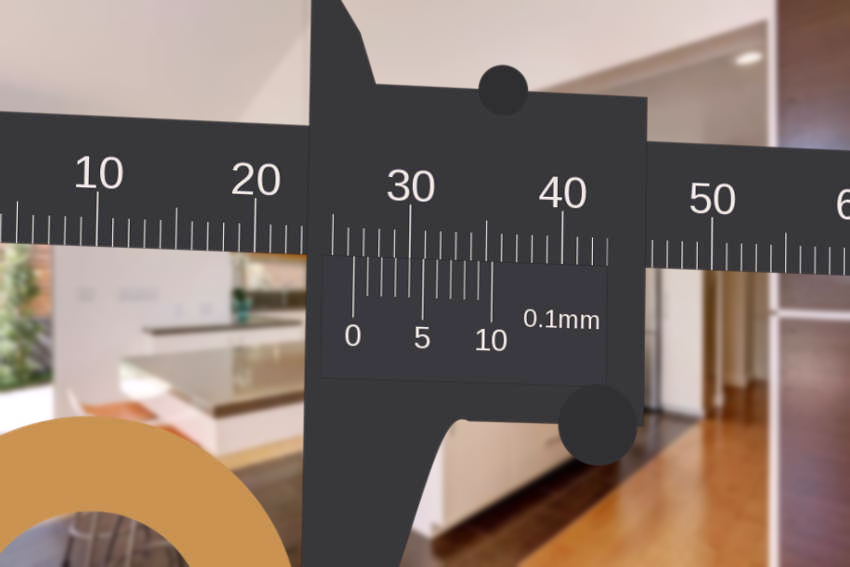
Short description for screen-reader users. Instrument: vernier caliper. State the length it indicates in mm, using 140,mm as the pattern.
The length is 26.4,mm
